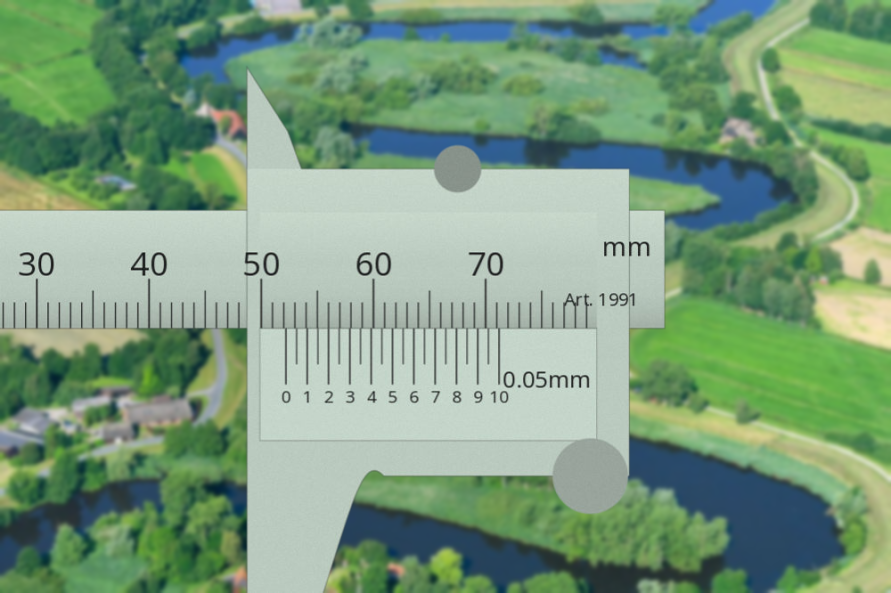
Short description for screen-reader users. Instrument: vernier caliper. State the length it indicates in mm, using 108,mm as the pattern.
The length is 52.2,mm
